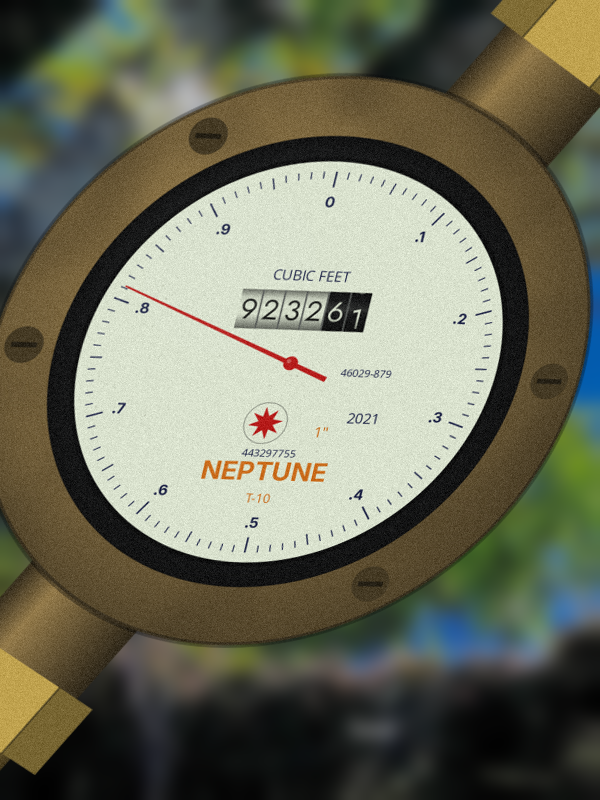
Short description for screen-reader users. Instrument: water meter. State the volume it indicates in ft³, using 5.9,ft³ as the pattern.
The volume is 923260.81,ft³
